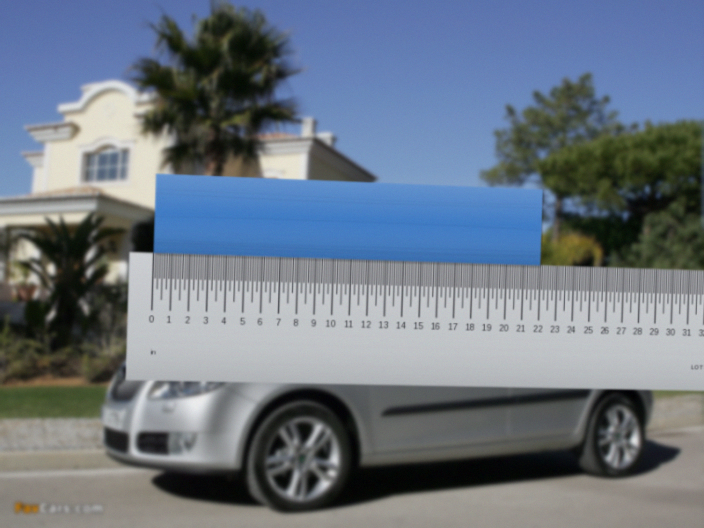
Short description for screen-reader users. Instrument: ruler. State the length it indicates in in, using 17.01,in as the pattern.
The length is 22,in
